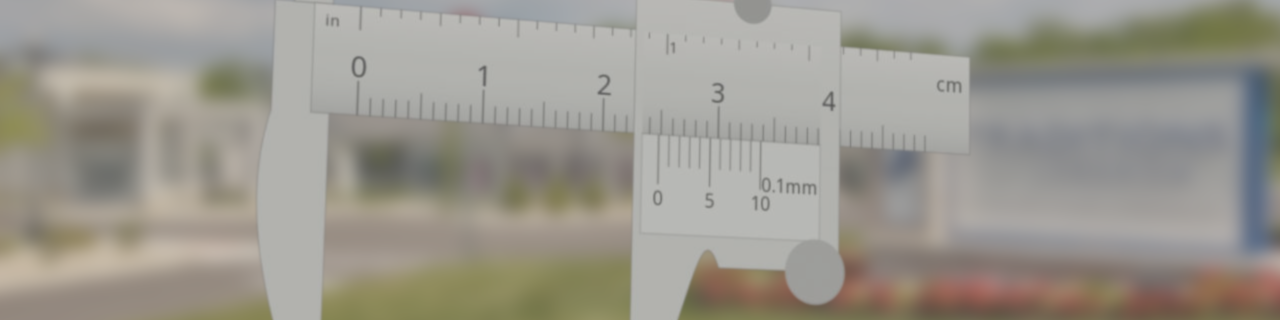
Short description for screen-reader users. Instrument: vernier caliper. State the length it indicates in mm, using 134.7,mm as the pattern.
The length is 24.8,mm
